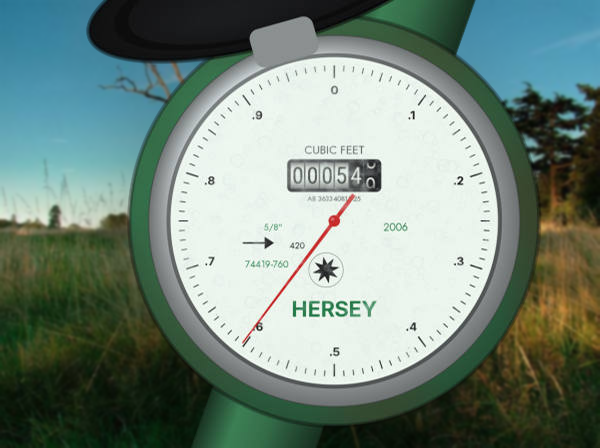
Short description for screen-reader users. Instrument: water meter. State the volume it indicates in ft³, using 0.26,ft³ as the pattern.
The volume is 548.60,ft³
